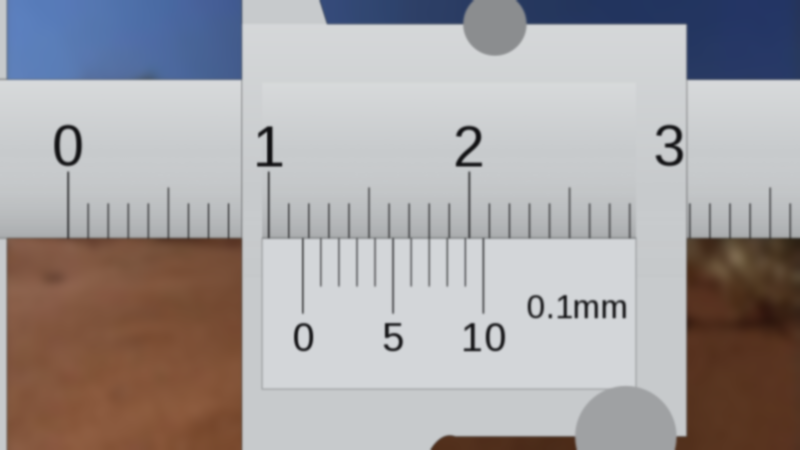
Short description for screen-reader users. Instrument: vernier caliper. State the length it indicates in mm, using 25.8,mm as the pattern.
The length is 11.7,mm
